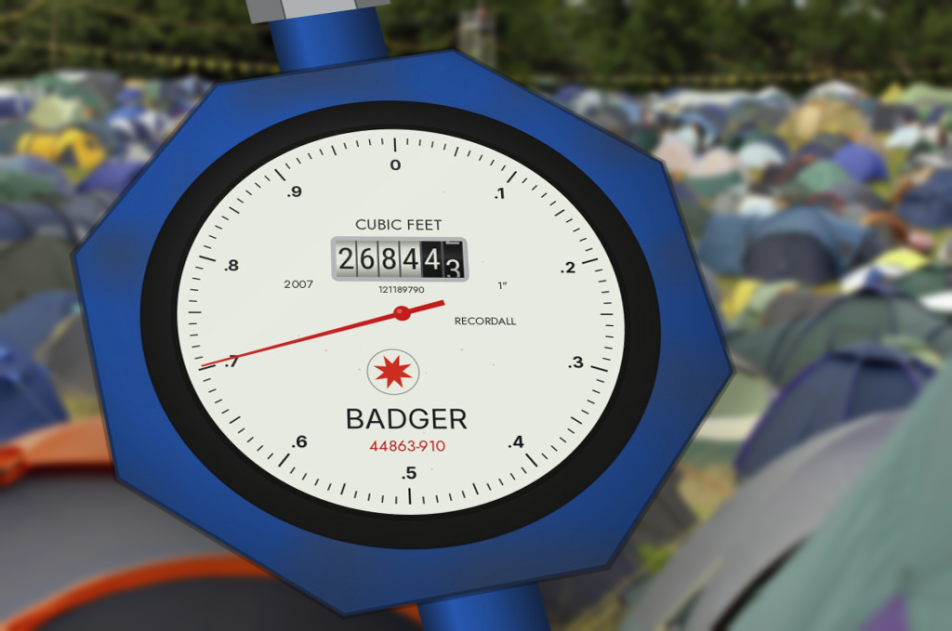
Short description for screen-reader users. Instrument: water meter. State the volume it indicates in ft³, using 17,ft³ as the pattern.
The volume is 268442.70,ft³
